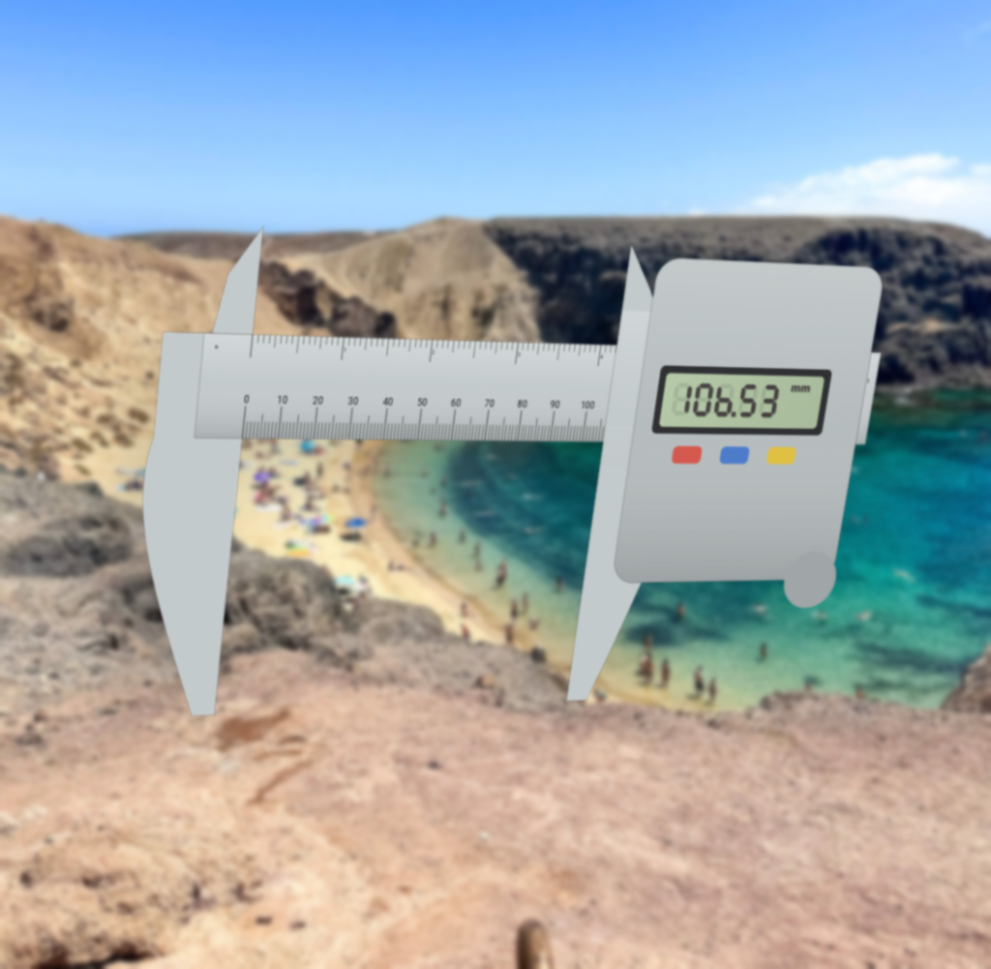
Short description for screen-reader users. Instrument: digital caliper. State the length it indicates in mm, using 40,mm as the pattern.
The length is 106.53,mm
